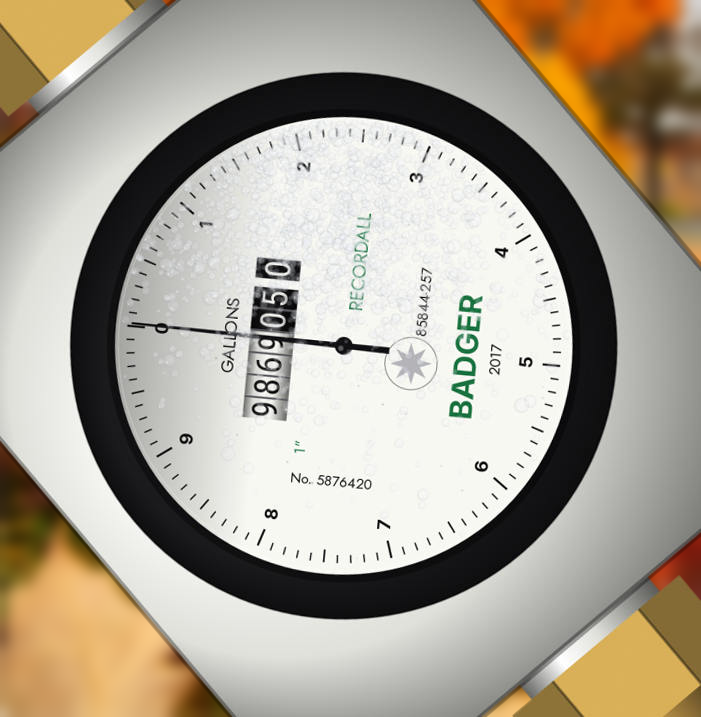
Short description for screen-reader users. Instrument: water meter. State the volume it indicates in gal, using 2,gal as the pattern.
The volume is 9869050.0,gal
